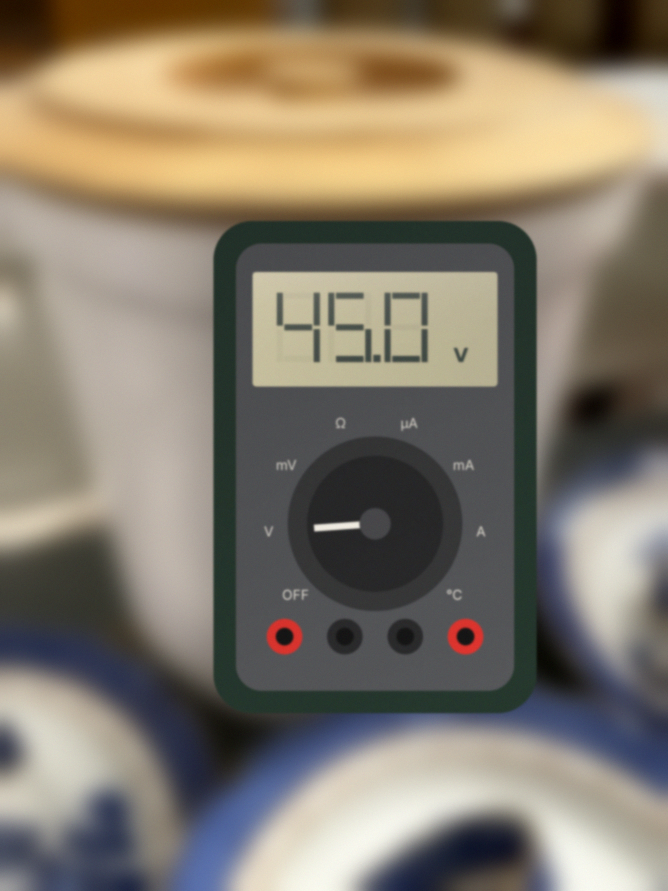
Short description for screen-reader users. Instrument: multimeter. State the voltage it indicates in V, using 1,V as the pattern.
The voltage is 45.0,V
